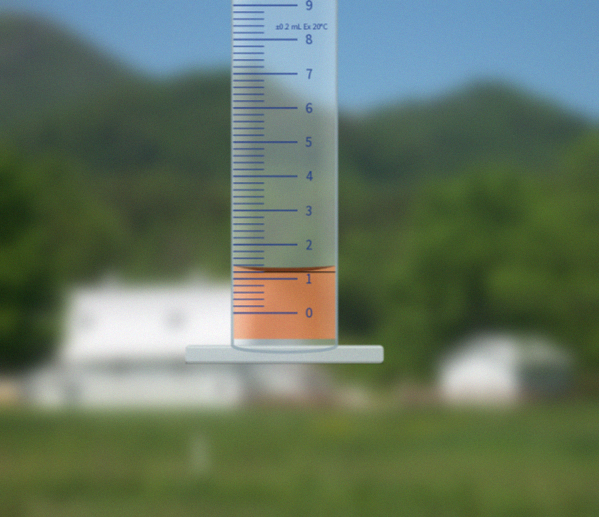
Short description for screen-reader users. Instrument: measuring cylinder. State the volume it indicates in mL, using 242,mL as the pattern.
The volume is 1.2,mL
